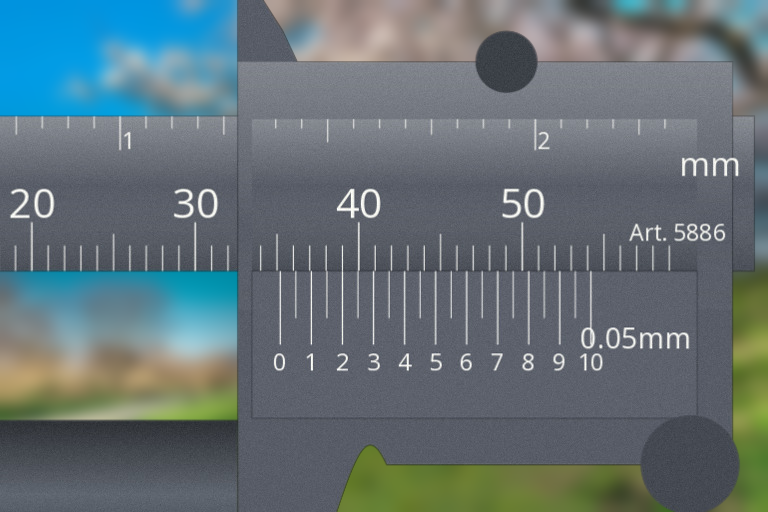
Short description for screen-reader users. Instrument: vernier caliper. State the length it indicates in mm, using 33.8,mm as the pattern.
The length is 35.2,mm
